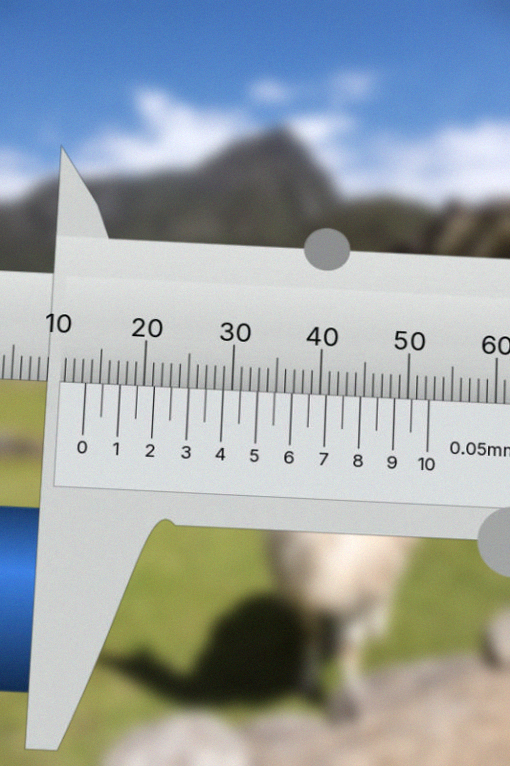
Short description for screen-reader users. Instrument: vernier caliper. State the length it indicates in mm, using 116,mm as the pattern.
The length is 13.4,mm
